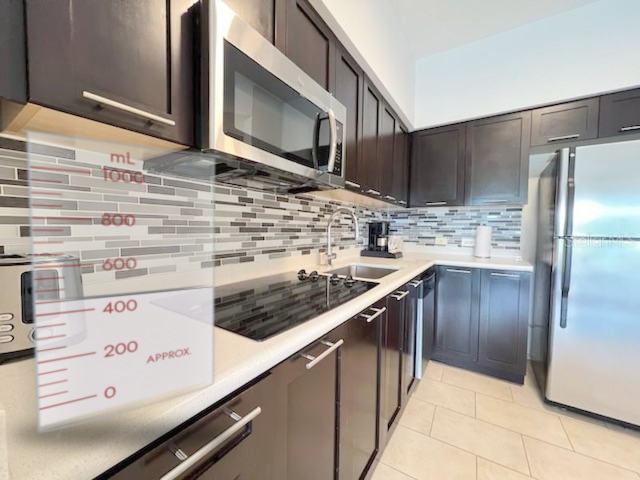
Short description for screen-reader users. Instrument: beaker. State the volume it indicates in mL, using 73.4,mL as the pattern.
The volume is 450,mL
